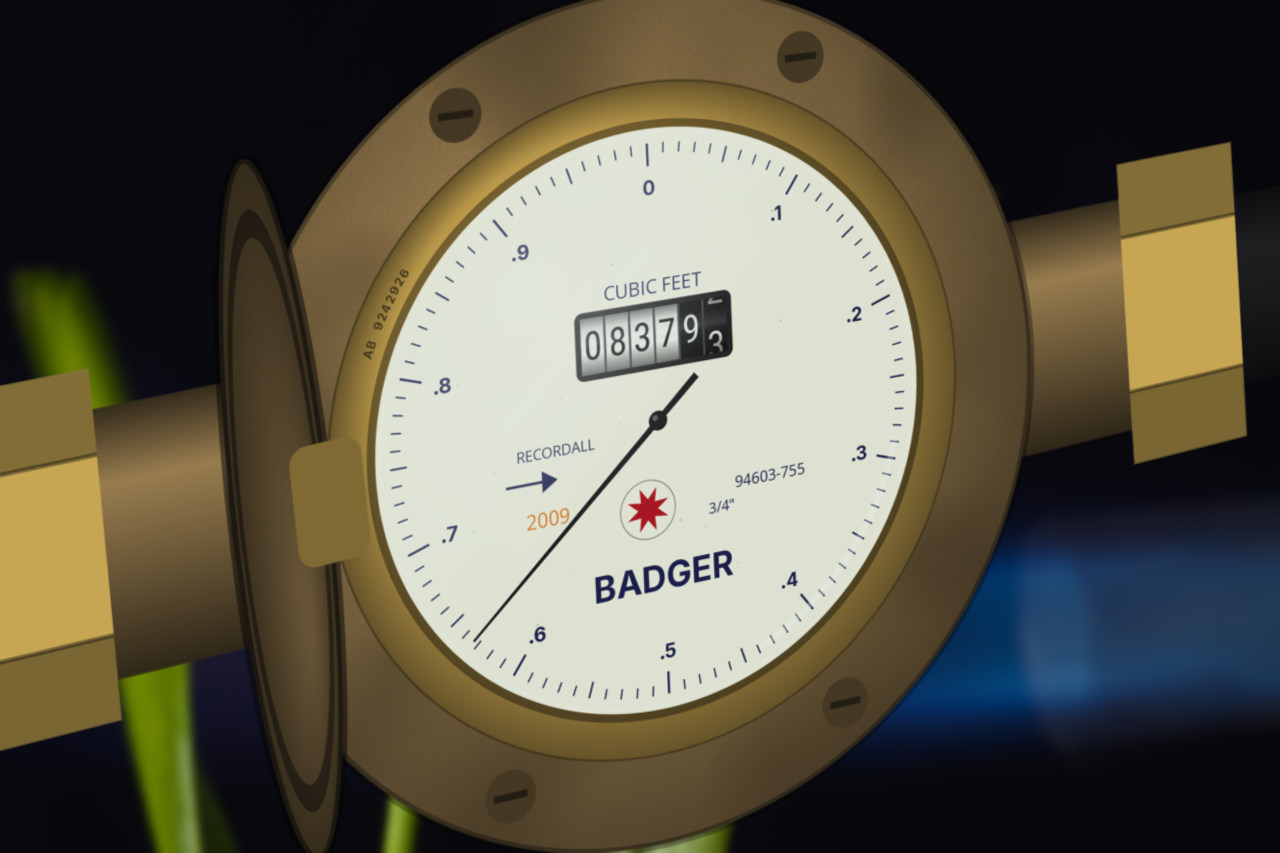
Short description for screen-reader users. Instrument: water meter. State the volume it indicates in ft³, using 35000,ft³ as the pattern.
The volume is 83792.63,ft³
